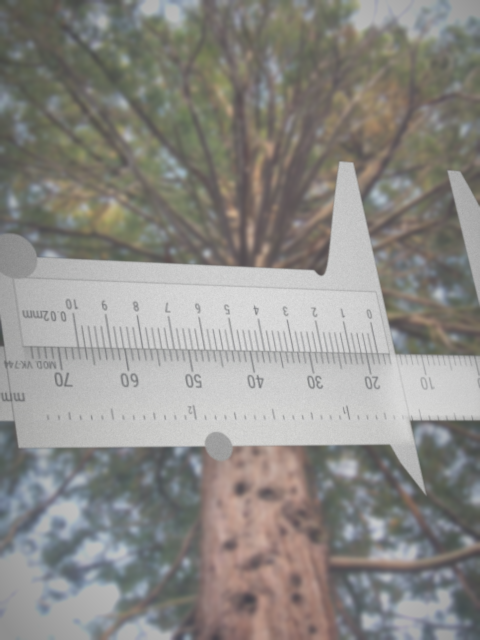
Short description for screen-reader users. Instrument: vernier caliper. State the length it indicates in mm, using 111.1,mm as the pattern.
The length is 18.0,mm
